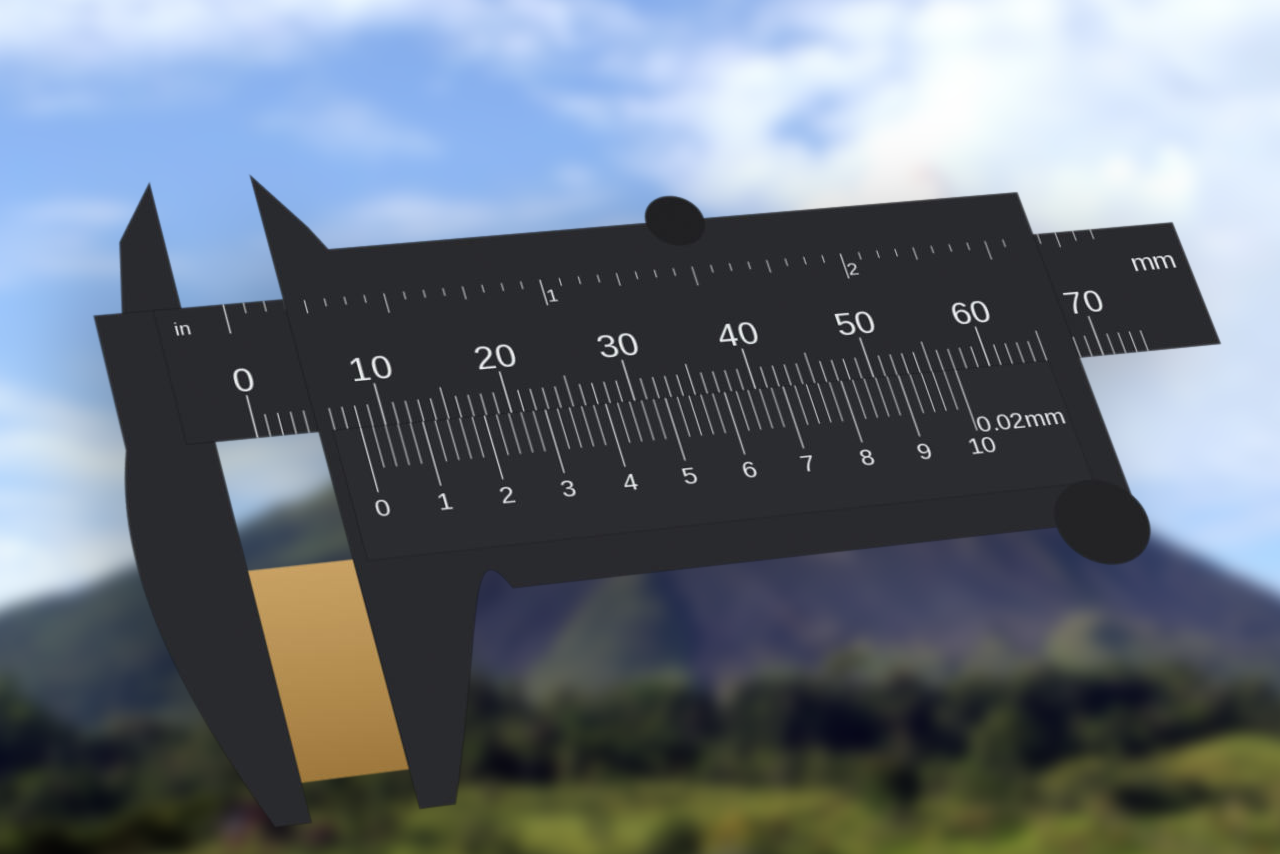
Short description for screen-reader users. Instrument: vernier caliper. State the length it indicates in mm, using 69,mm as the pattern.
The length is 8.0,mm
